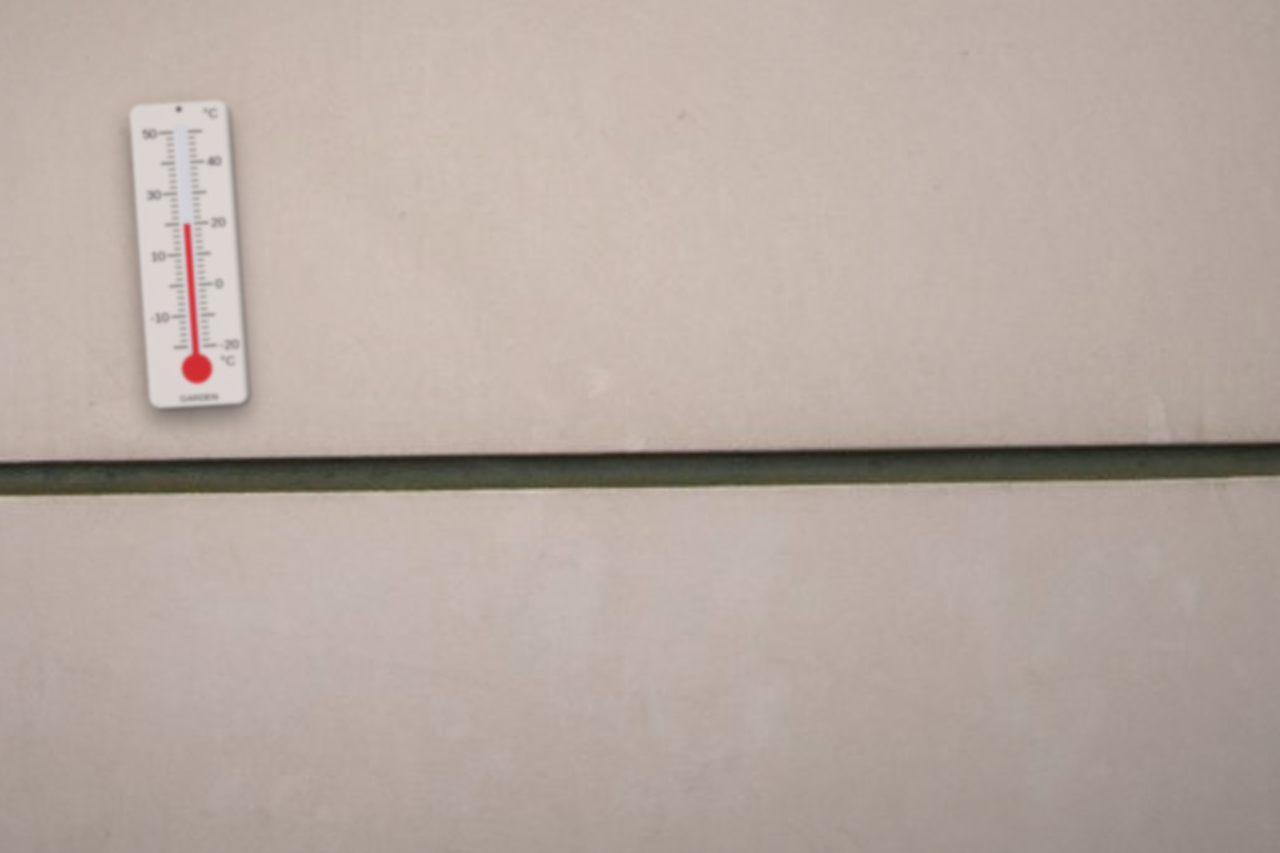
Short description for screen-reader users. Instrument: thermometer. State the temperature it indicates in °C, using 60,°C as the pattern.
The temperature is 20,°C
